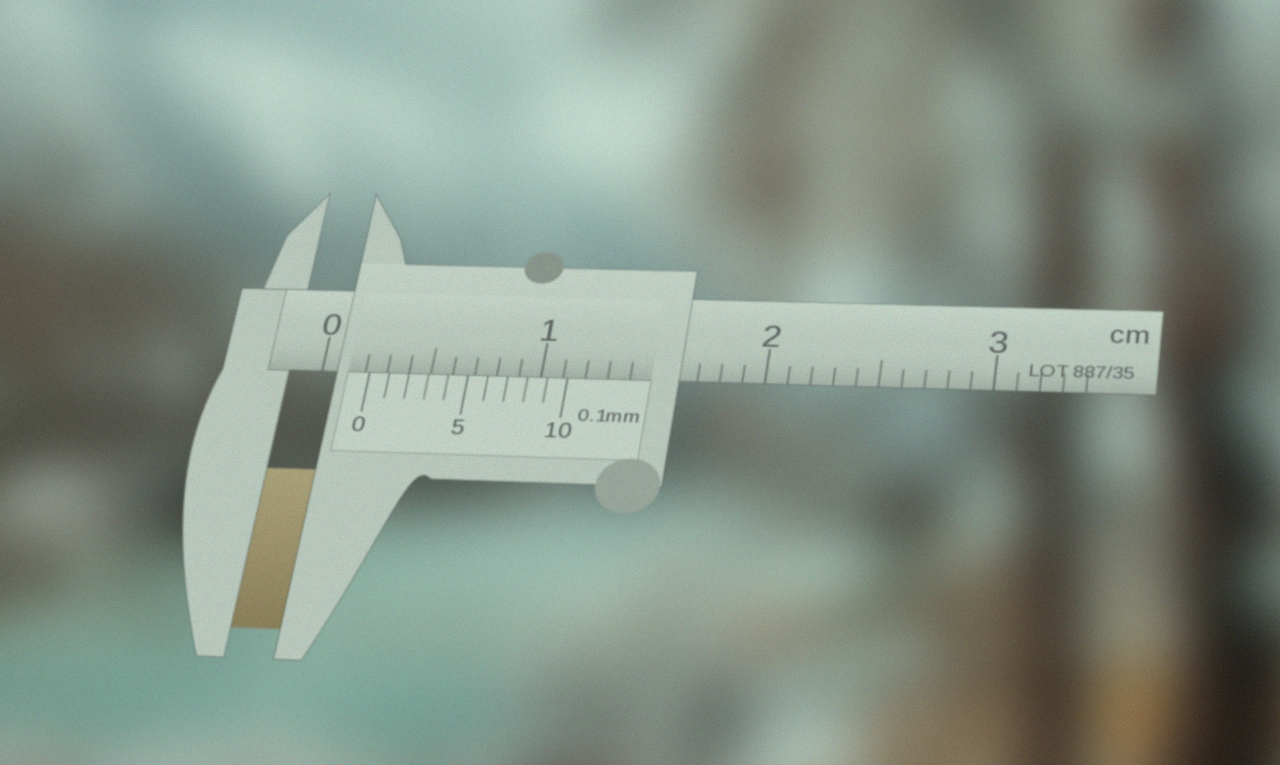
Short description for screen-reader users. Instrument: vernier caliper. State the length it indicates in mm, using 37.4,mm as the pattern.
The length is 2.2,mm
